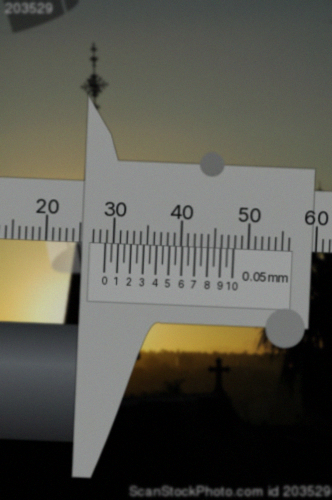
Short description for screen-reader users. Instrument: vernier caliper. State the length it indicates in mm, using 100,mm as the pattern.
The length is 28.8,mm
